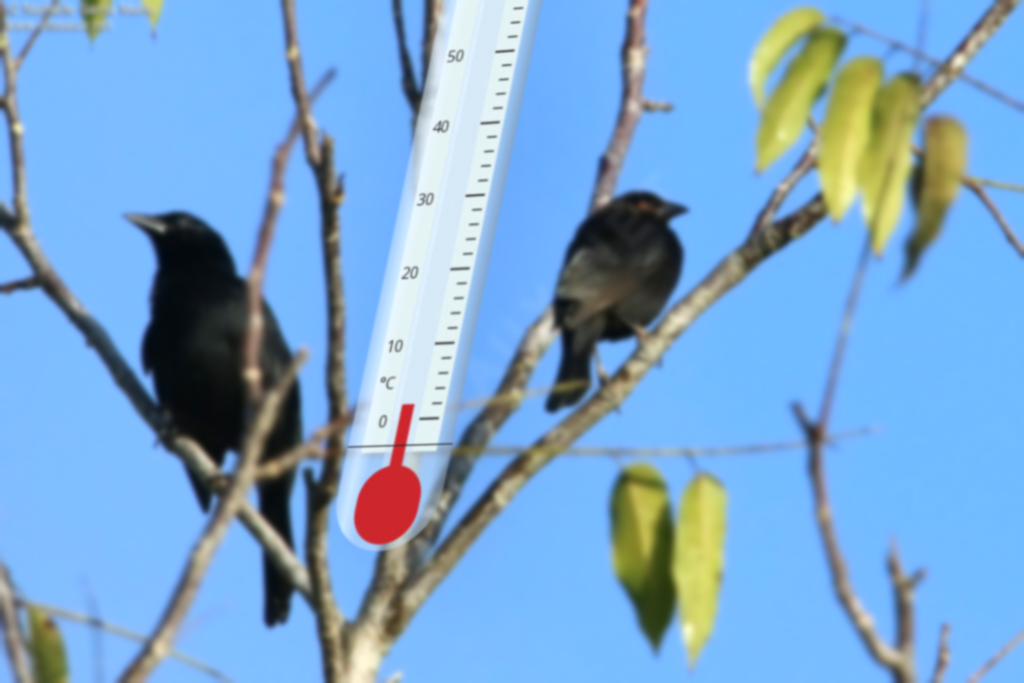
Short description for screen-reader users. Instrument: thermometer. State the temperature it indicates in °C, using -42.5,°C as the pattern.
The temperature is 2,°C
